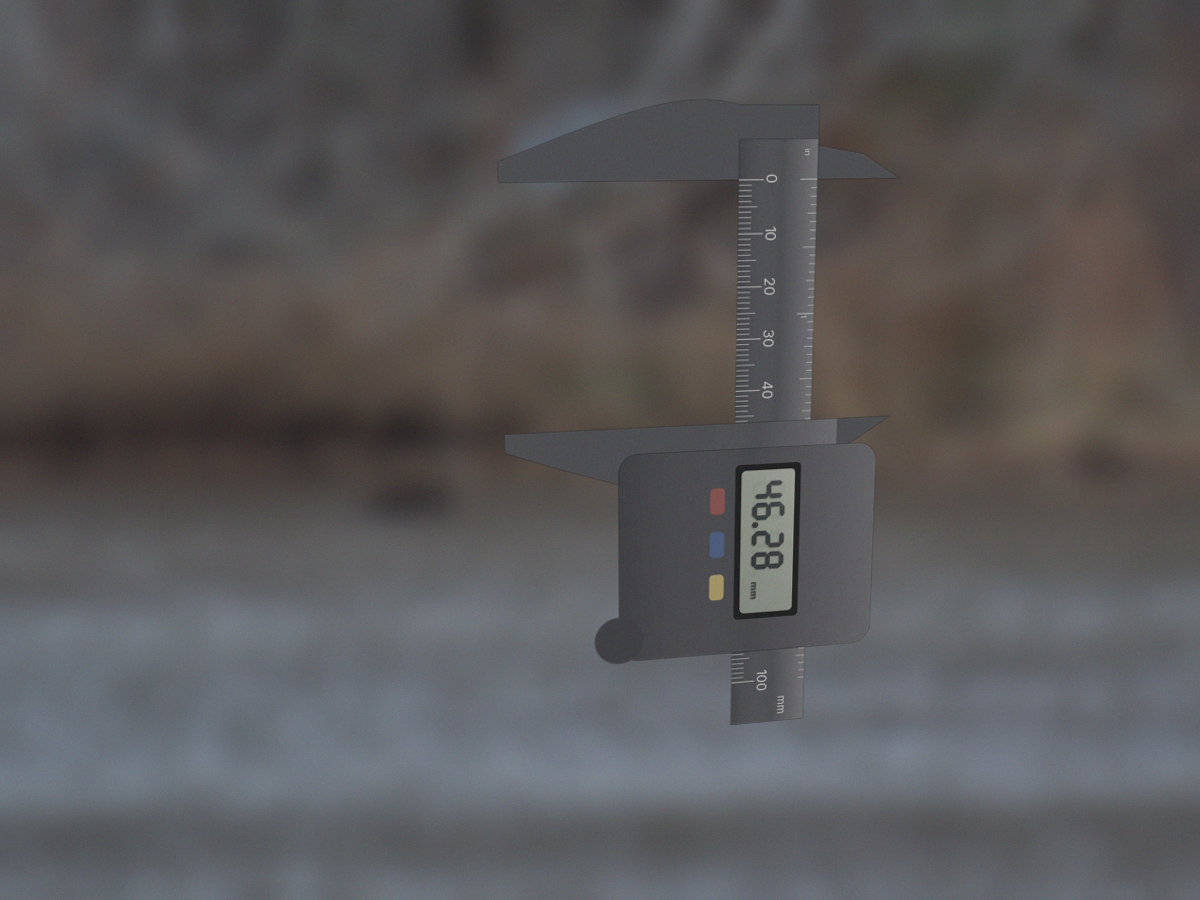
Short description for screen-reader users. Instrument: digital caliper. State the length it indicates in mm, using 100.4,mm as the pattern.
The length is 46.28,mm
